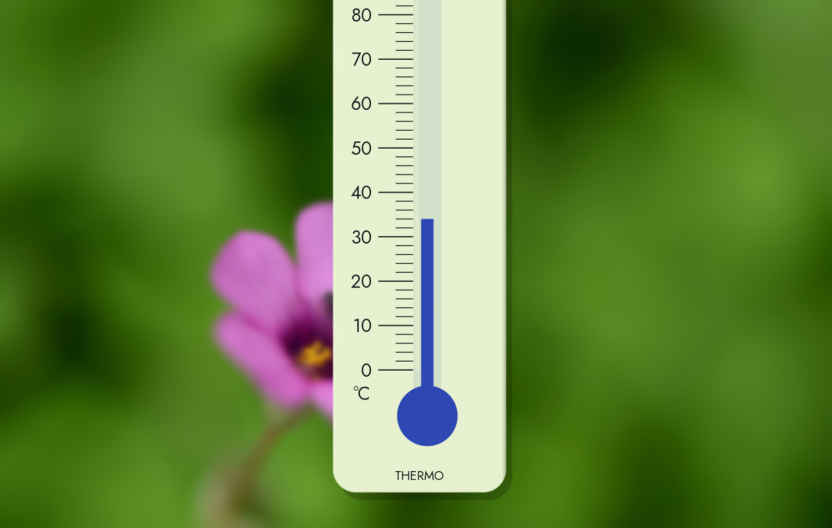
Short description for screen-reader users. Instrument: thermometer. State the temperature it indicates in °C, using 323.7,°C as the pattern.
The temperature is 34,°C
